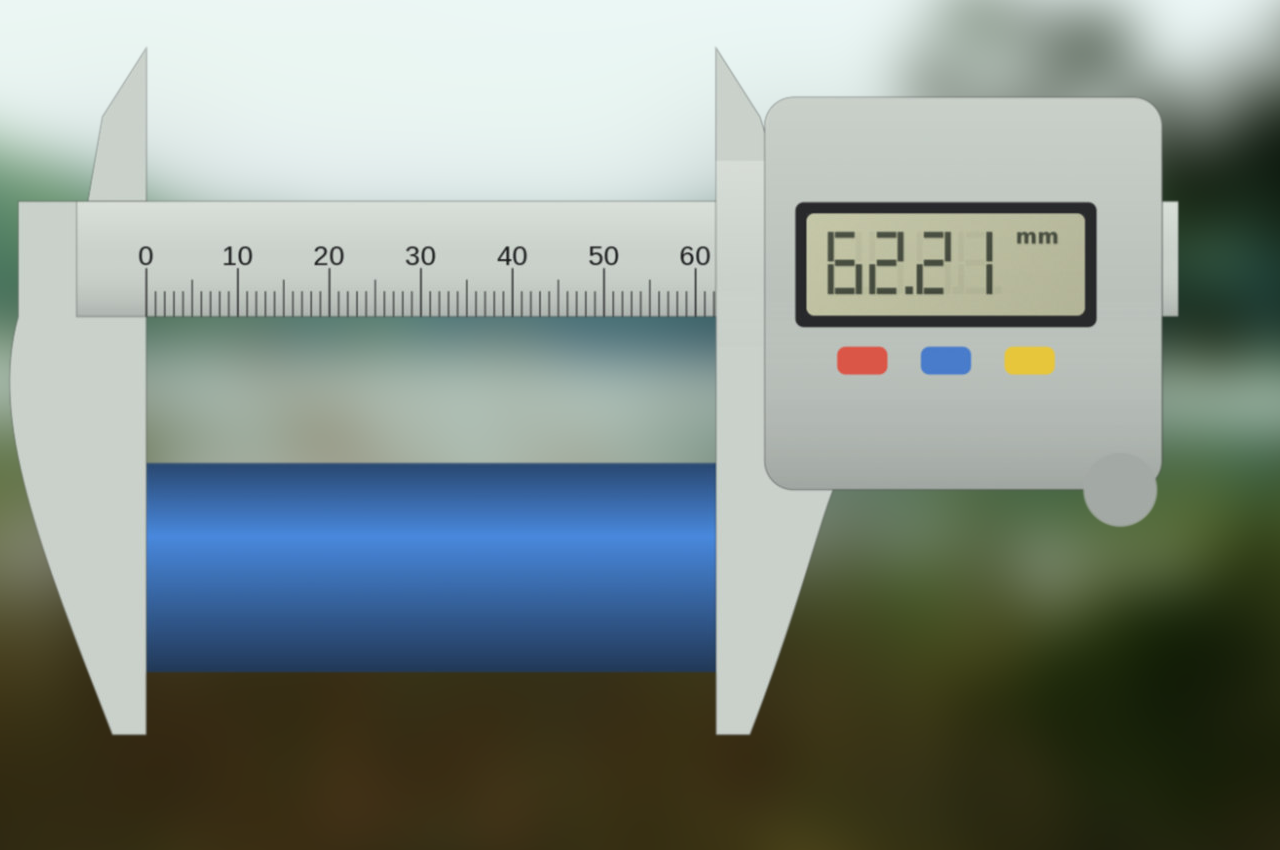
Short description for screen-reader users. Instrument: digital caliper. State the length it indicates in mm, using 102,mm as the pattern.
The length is 62.21,mm
